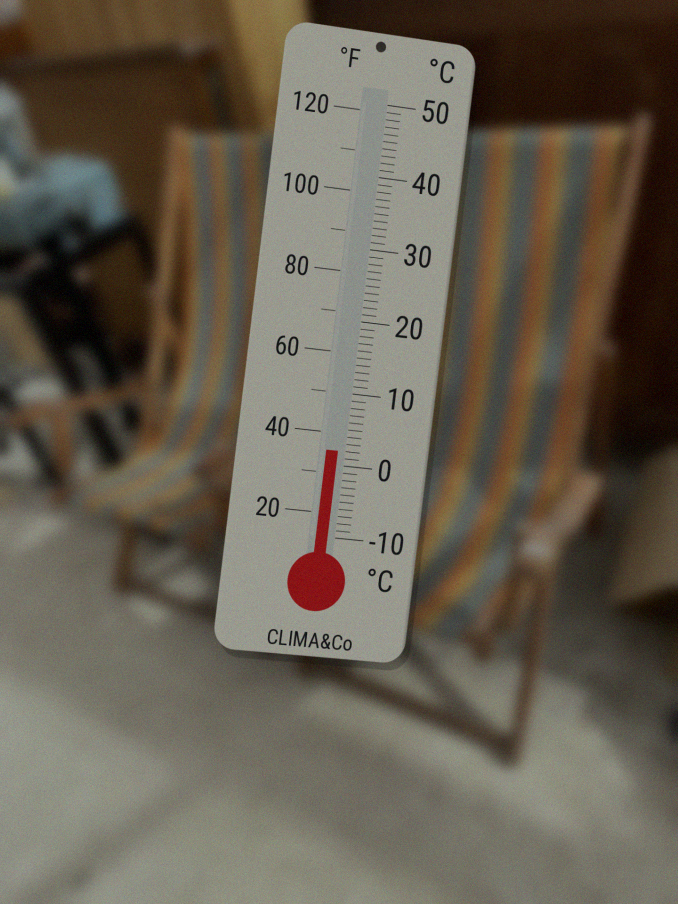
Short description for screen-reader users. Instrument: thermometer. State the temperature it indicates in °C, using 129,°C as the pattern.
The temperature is 2,°C
